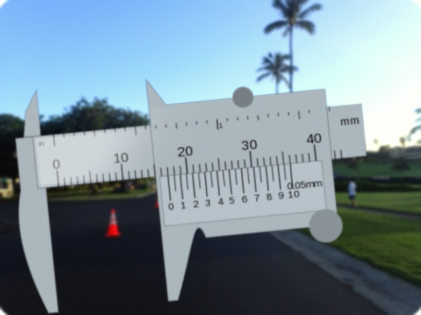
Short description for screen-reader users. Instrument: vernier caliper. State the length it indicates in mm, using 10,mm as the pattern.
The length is 17.0,mm
